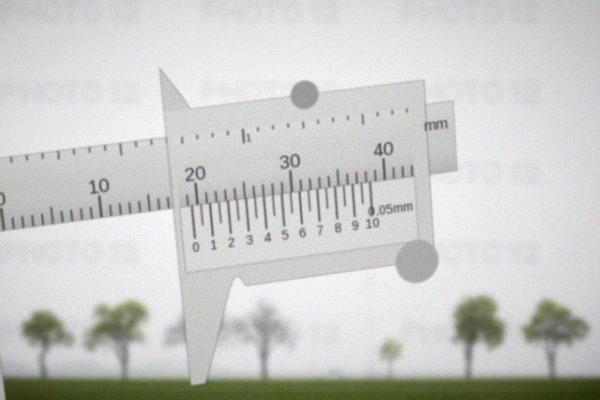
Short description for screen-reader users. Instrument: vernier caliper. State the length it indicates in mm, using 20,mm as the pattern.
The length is 19.4,mm
